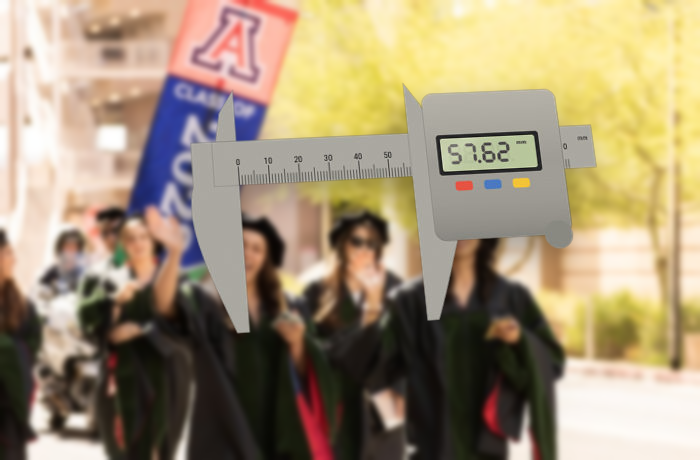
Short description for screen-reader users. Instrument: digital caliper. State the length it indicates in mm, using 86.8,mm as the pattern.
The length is 57.62,mm
